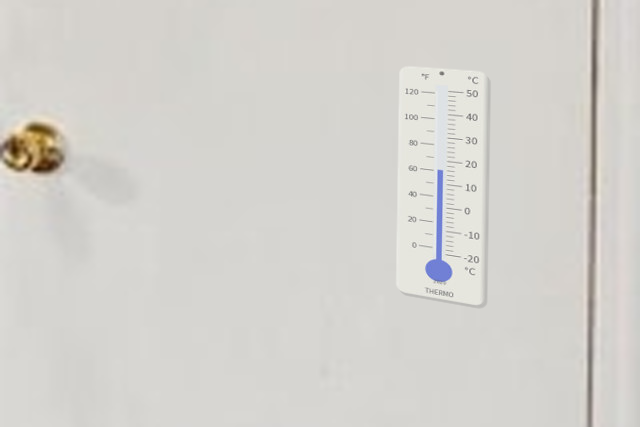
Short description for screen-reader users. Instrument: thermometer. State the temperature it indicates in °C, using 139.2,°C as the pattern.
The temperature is 16,°C
